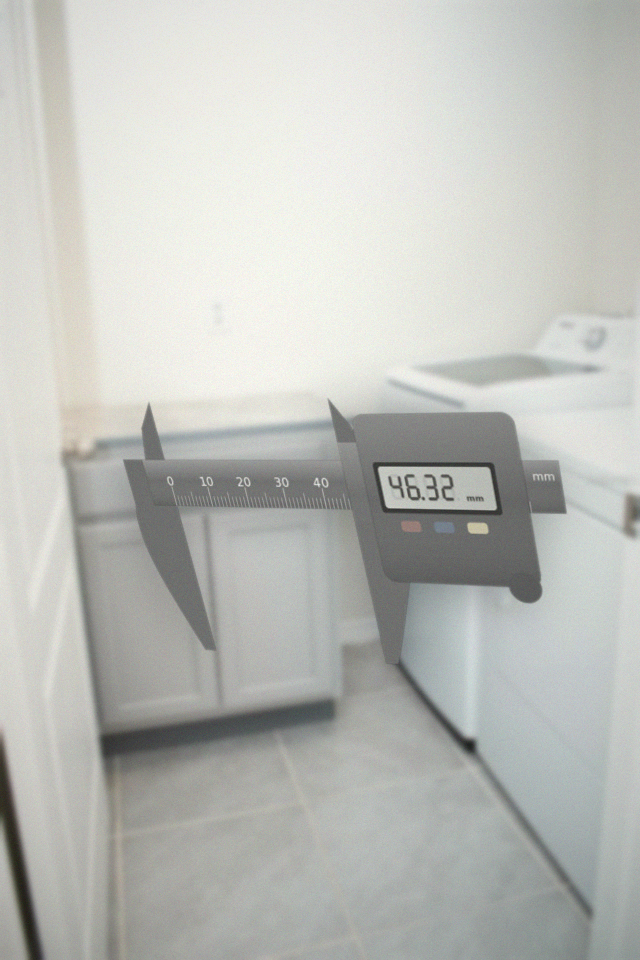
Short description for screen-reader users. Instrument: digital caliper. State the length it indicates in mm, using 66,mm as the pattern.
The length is 46.32,mm
